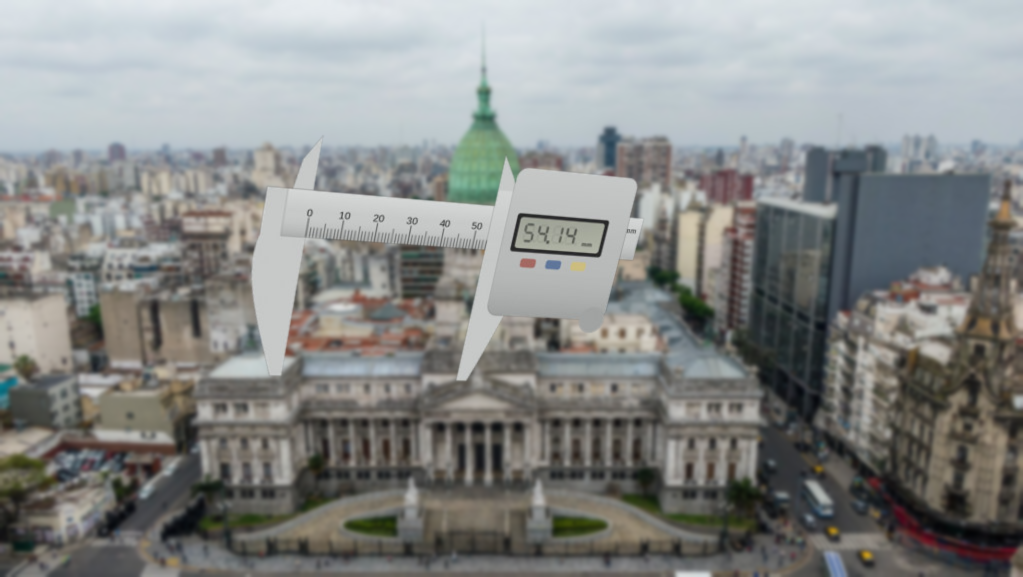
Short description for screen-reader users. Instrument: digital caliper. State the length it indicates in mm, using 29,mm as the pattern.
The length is 54.14,mm
